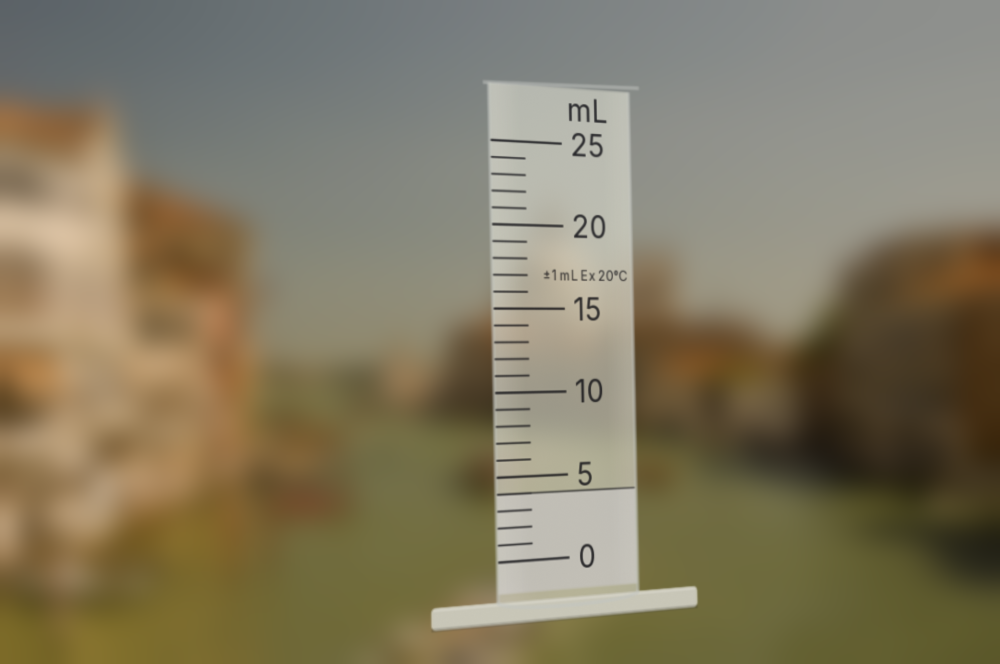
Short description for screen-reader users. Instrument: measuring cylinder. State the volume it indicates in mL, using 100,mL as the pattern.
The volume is 4,mL
